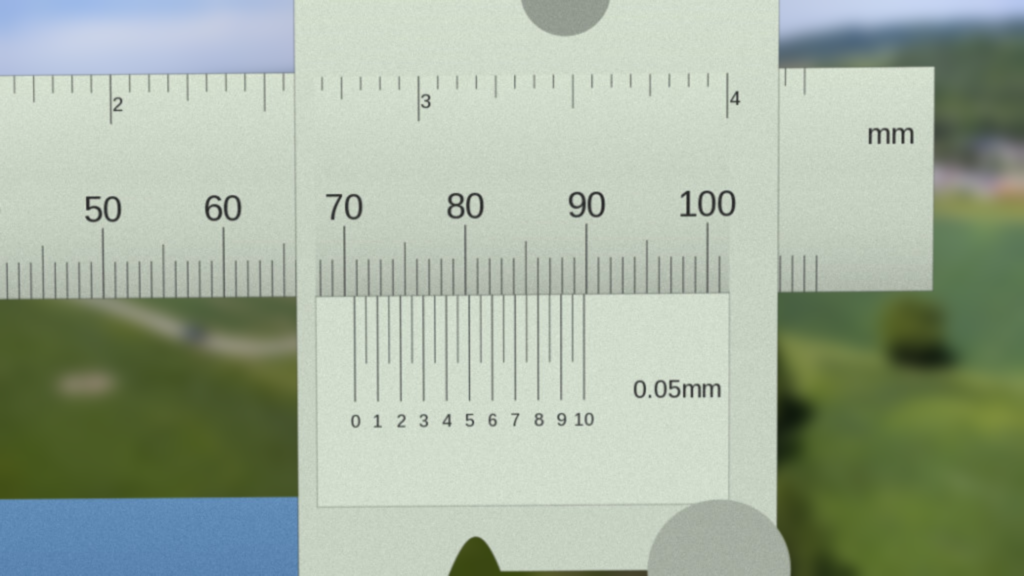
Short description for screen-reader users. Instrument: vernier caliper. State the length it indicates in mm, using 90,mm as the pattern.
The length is 70.8,mm
